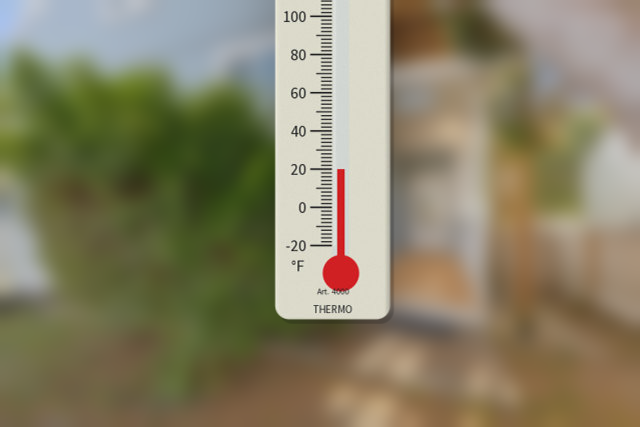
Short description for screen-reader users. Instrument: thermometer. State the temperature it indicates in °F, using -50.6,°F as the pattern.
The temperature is 20,°F
